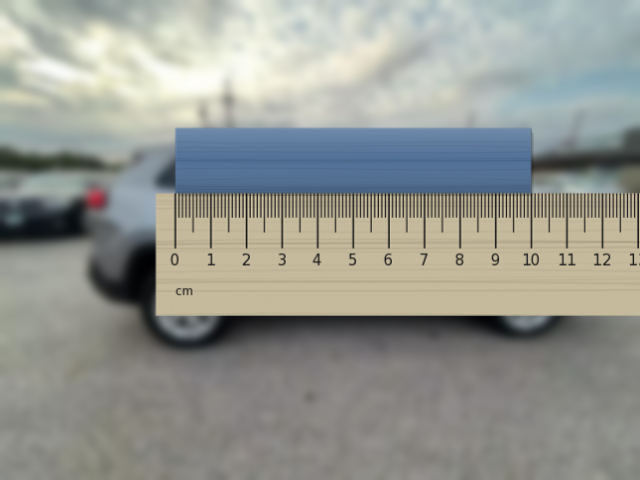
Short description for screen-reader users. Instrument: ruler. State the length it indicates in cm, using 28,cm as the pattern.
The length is 10,cm
